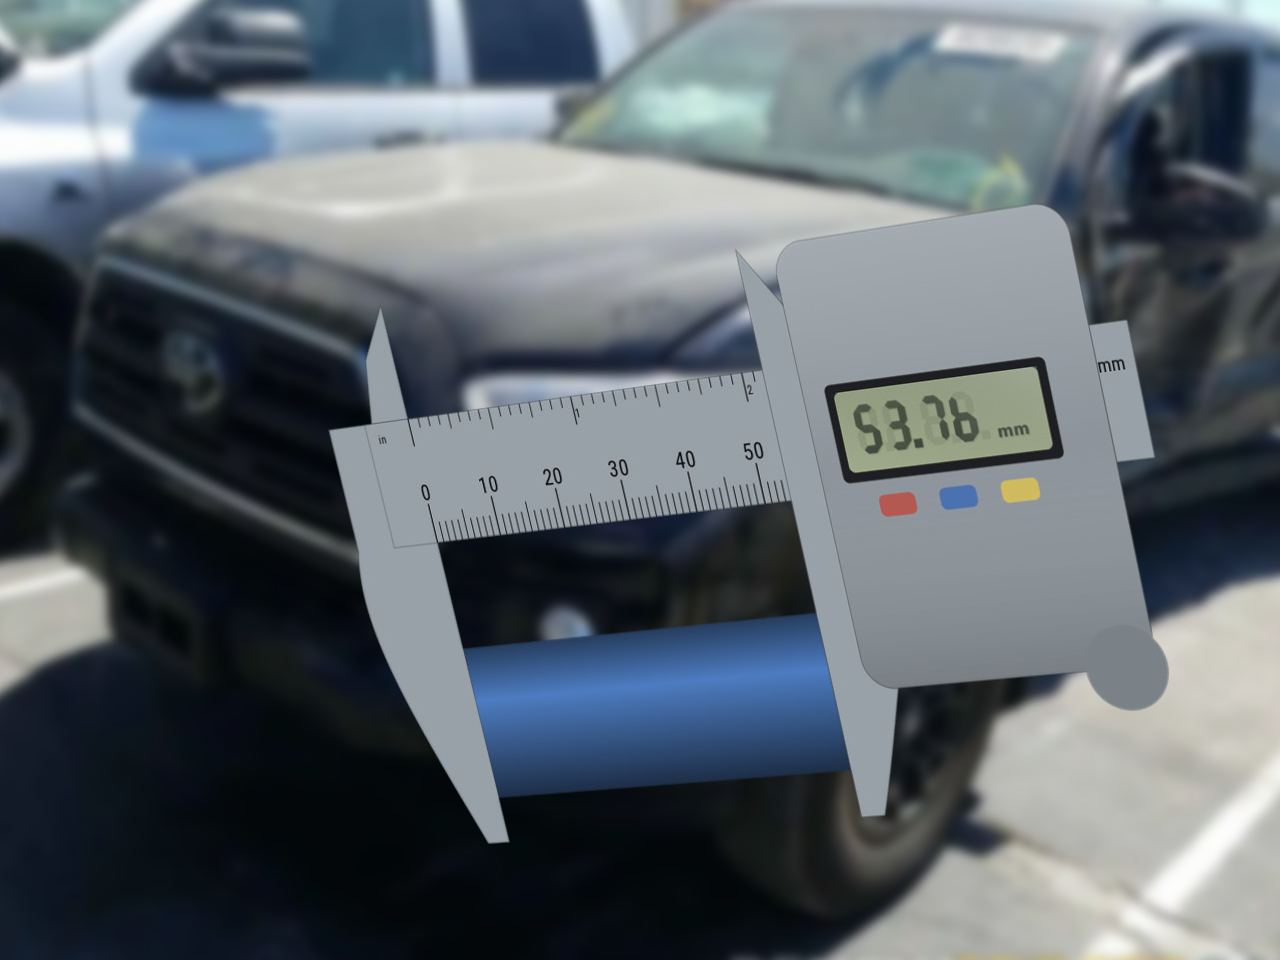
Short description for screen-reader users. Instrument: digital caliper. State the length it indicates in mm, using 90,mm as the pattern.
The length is 53.76,mm
